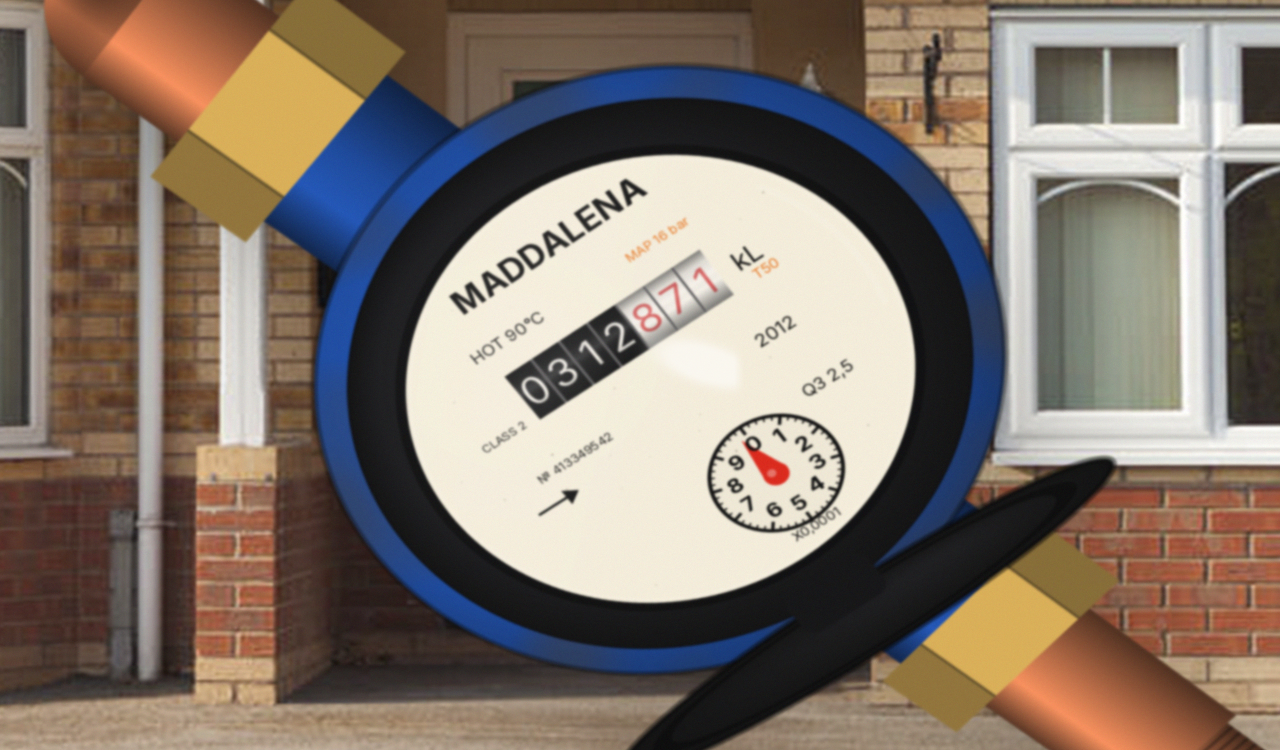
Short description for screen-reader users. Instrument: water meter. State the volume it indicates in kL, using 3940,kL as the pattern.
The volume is 312.8709,kL
